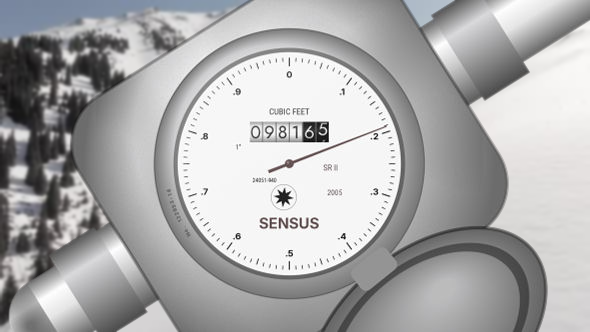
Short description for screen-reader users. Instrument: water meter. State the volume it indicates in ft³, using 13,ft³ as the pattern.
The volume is 98165.19,ft³
